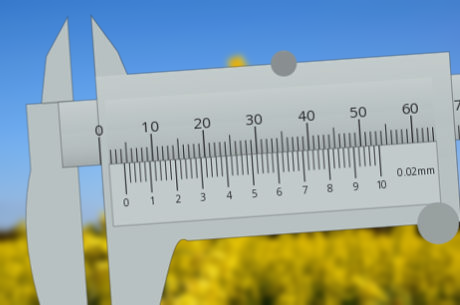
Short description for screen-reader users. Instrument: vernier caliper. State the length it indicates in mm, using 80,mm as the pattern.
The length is 4.5,mm
